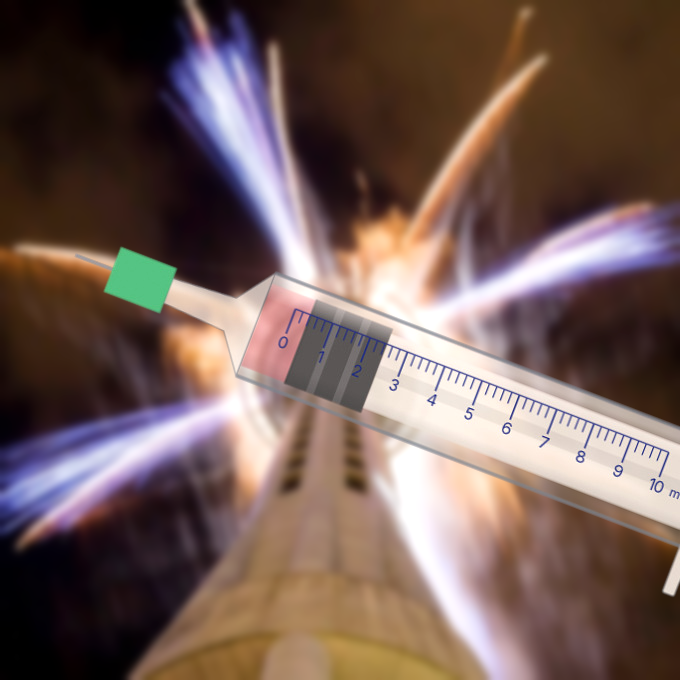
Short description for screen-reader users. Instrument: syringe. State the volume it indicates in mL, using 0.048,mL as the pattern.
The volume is 0.4,mL
